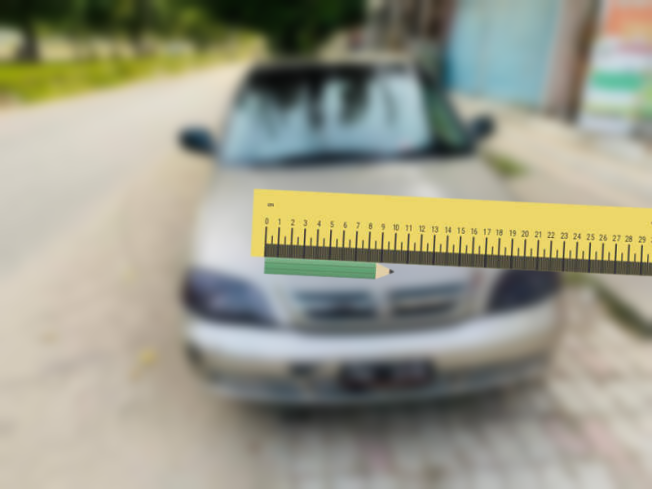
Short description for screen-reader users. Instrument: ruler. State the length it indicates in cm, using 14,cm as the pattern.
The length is 10,cm
